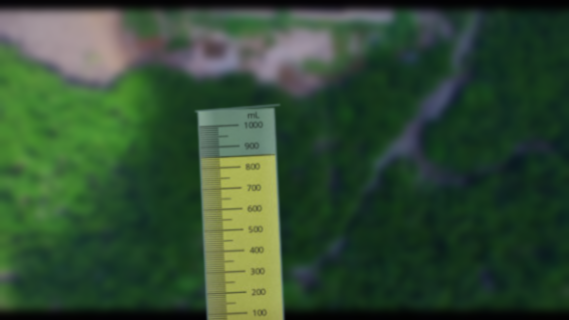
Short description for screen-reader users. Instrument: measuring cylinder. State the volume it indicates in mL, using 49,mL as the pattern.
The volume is 850,mL
